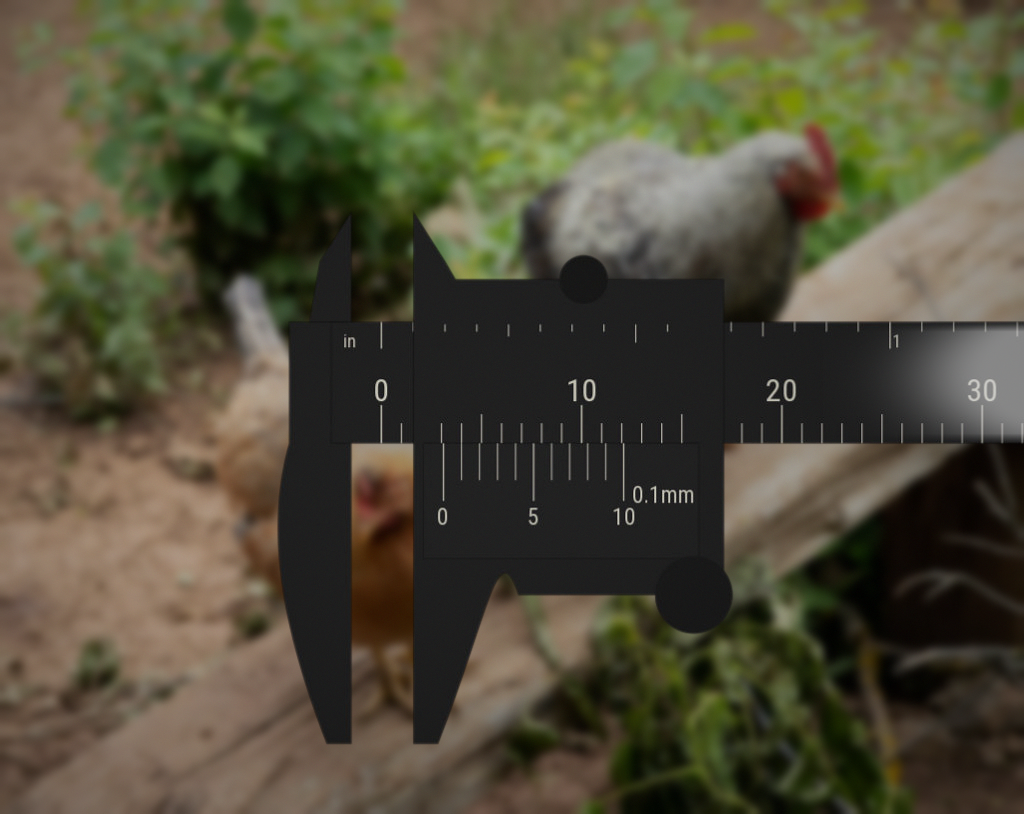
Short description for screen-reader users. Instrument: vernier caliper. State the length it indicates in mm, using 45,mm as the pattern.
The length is 3.1,mm
